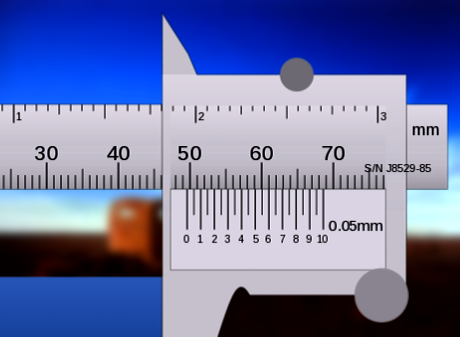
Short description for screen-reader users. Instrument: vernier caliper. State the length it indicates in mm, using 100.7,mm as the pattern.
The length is 49.6,mm
